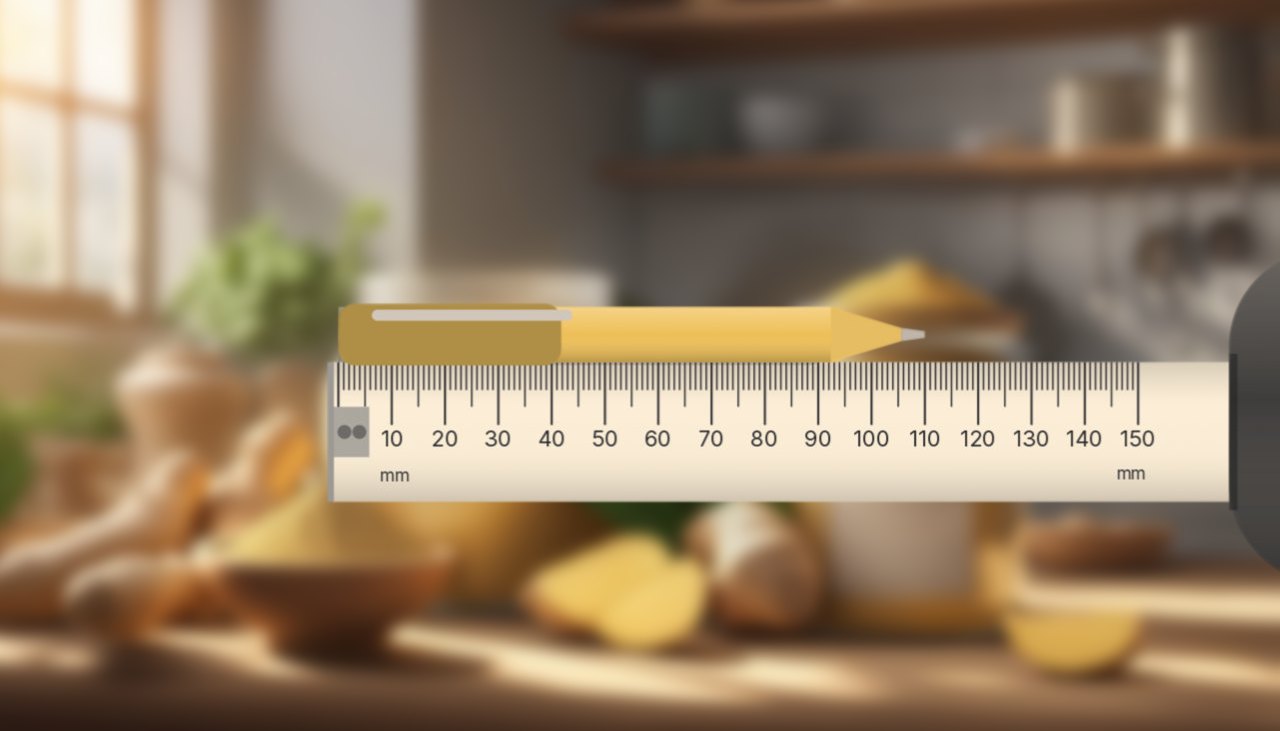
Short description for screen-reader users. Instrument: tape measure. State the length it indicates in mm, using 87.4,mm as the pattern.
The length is 110,mm
